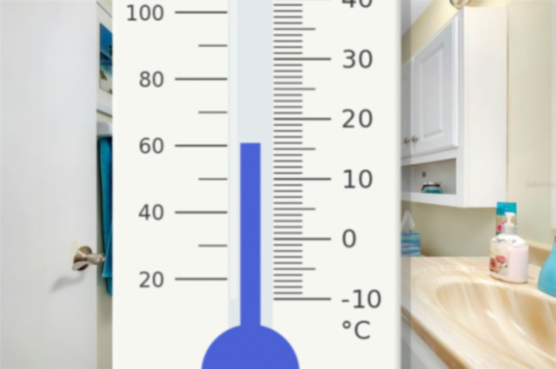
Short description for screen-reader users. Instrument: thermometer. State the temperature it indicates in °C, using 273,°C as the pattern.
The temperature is 16,°C
